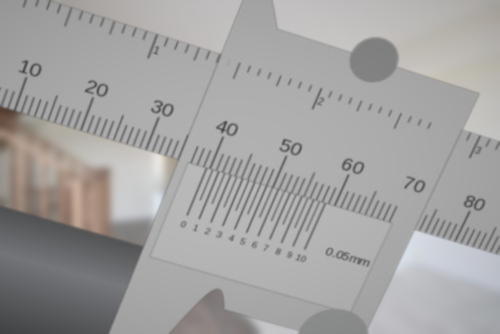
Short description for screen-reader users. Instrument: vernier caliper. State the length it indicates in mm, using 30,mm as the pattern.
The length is 39.5,mm
